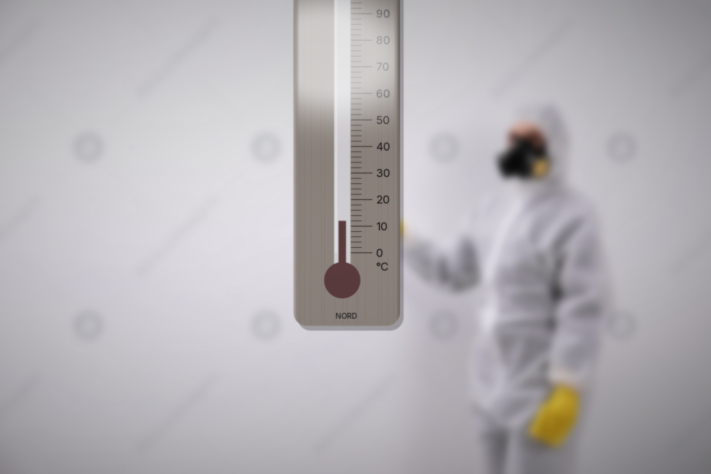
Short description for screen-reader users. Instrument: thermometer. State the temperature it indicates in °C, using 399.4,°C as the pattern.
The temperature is 12,°C
